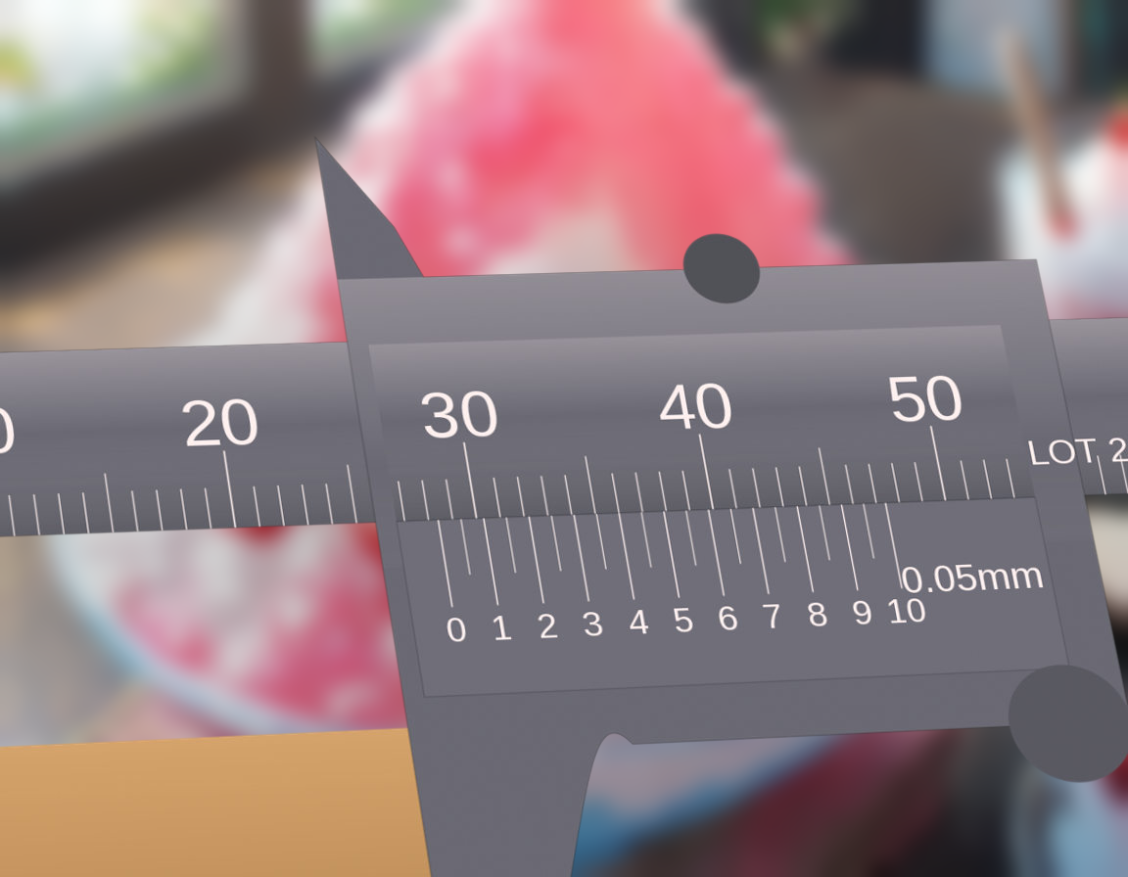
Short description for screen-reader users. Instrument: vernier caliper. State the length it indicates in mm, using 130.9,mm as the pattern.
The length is 28.40,mm
